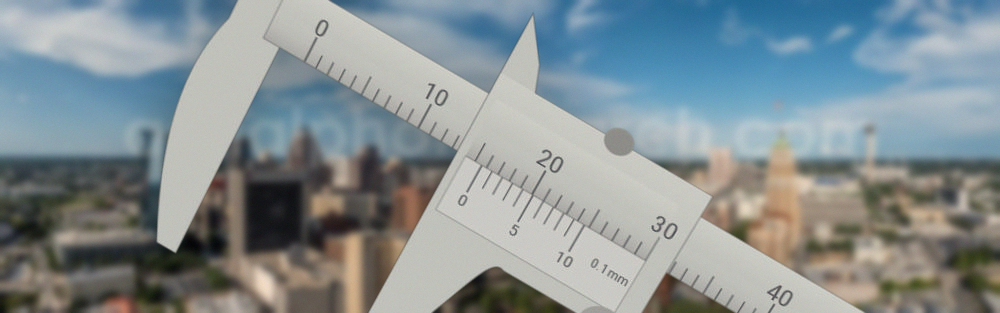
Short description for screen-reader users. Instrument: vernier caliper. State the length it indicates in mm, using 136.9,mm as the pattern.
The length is 15.6,mm
